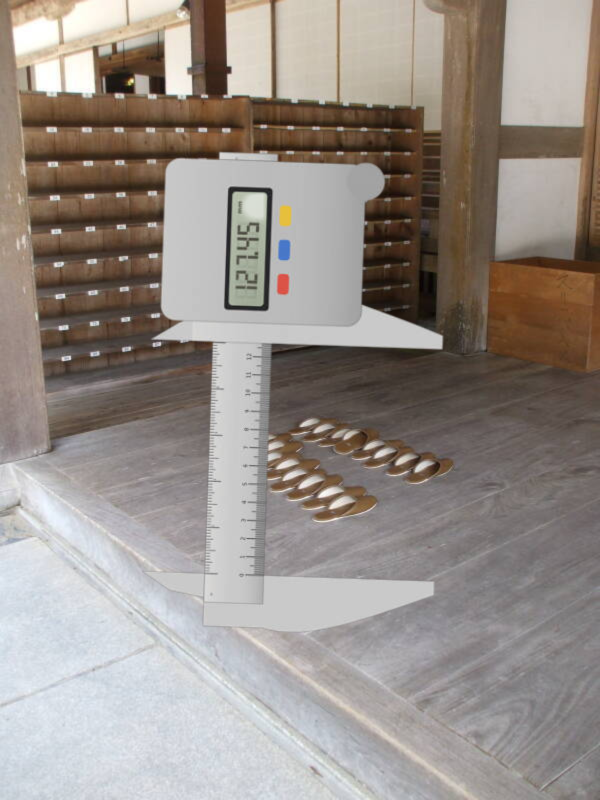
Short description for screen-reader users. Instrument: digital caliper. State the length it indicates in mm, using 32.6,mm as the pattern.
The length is 127.45,mm
